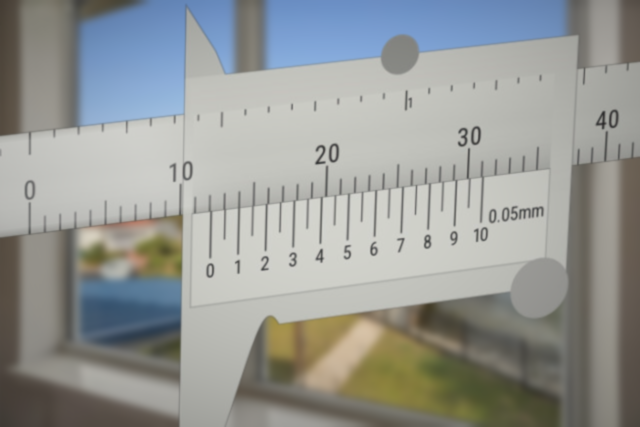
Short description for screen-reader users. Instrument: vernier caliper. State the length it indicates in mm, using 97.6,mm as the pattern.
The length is 12.1,mm
